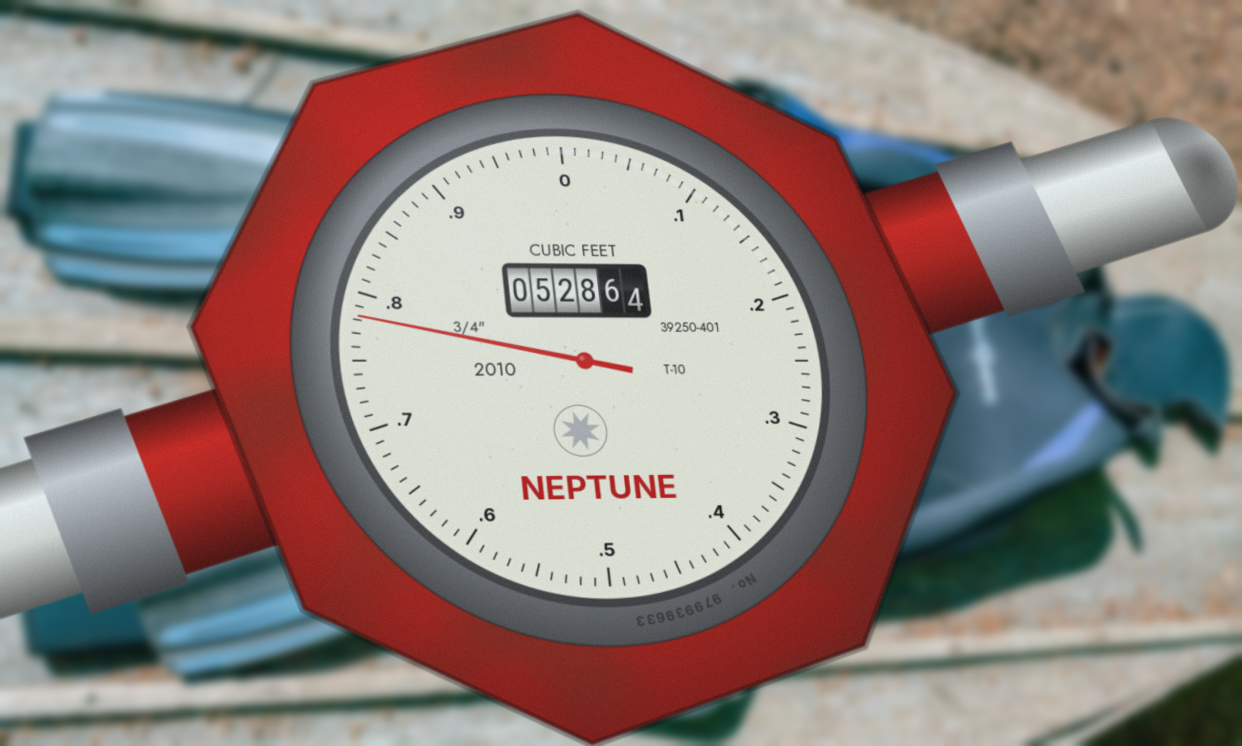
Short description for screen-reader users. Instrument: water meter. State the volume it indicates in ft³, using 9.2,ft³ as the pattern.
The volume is 52863.78,ft³
